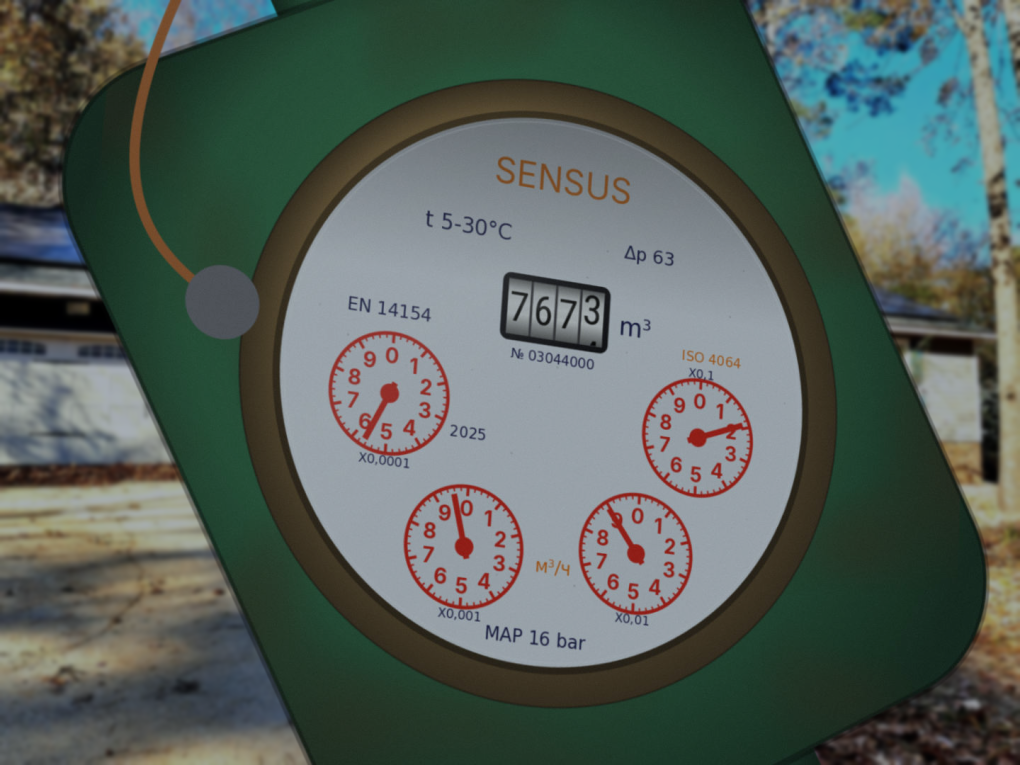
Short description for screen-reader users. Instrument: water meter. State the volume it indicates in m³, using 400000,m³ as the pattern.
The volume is 7673.1895,m³
